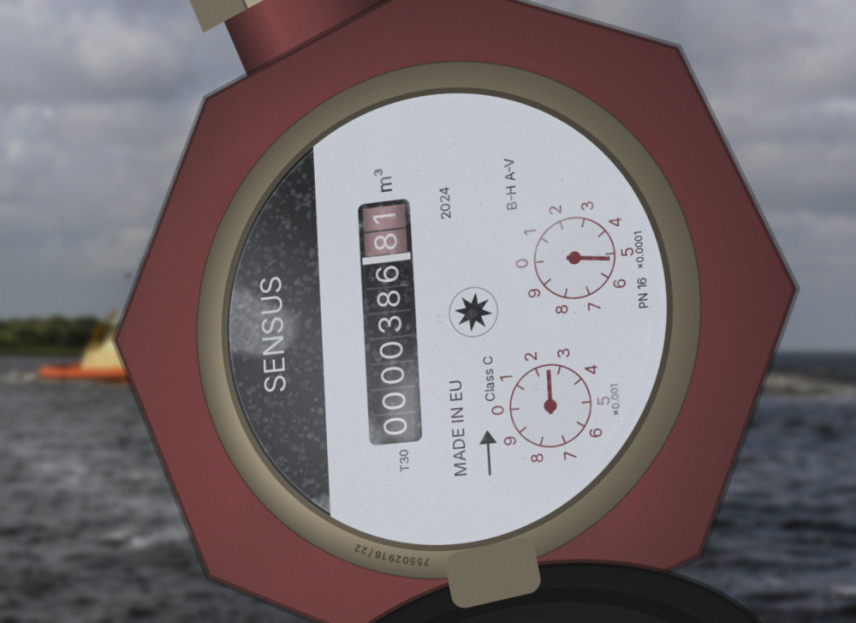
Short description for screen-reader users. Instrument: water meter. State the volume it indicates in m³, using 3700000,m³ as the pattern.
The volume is 386.8125,m³
